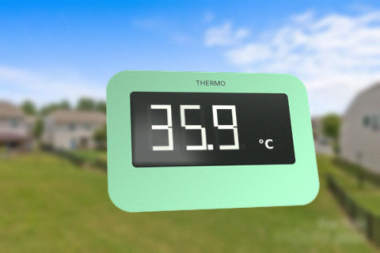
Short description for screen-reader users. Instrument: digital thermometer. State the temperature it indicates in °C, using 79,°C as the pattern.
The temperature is 35.9,°C
